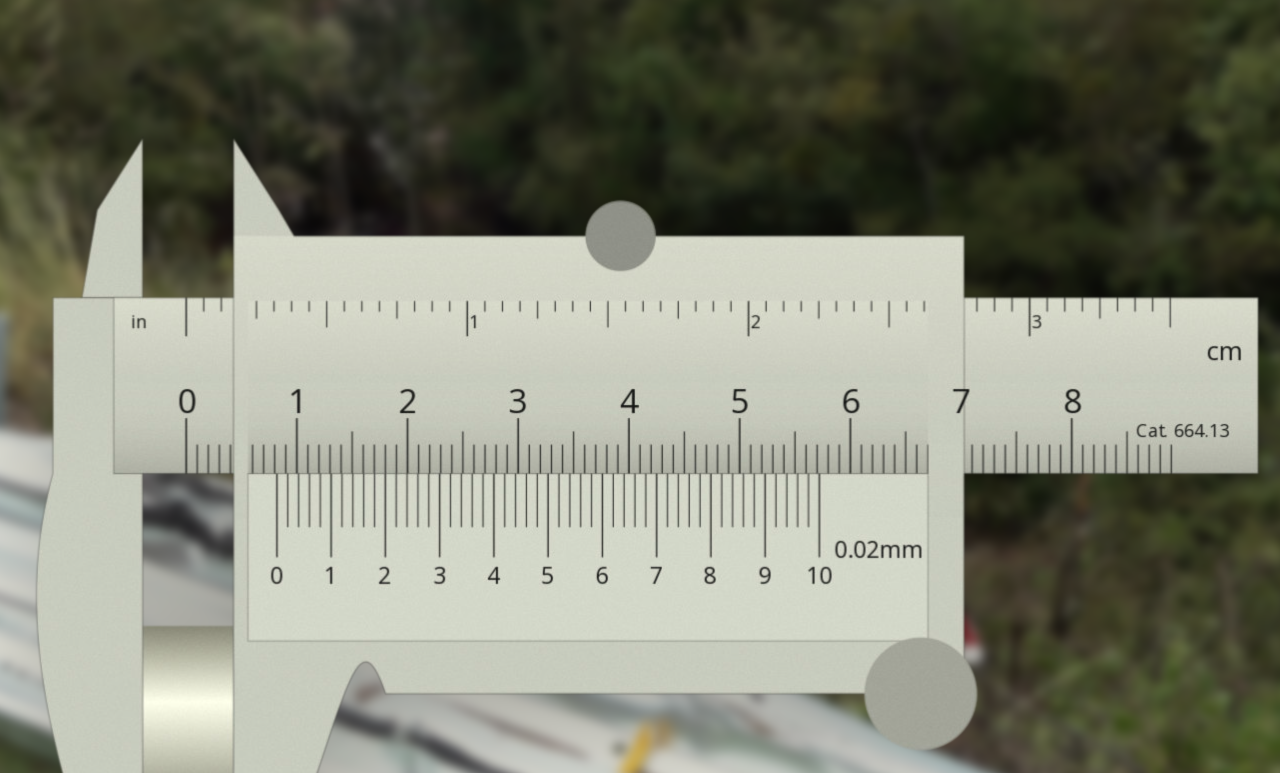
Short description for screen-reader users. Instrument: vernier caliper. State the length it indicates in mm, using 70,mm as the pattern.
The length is 8.2,mm
